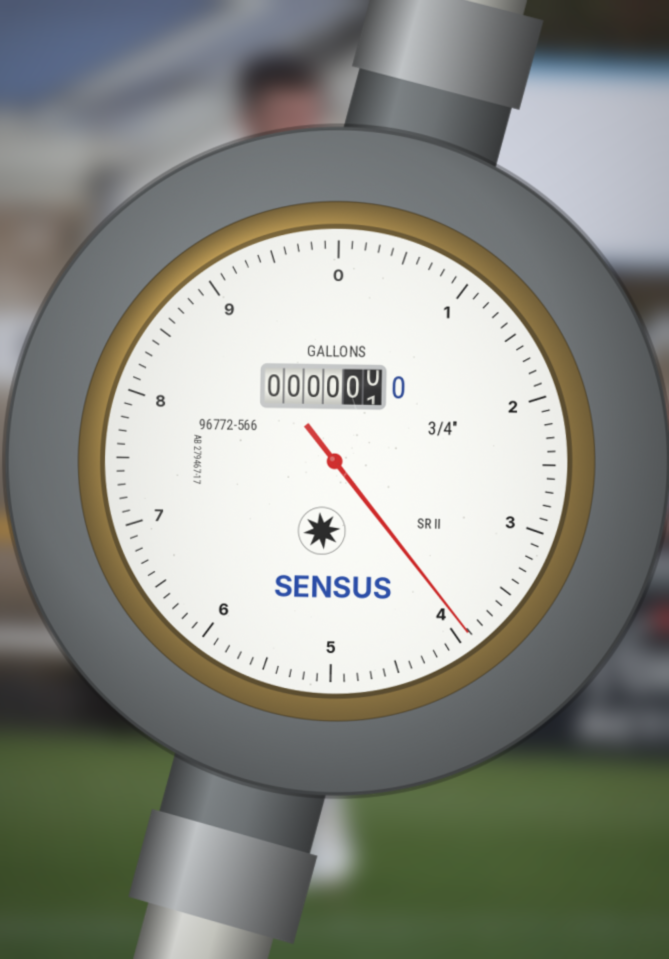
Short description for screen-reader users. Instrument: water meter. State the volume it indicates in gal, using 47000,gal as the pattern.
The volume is 3.9,gal
